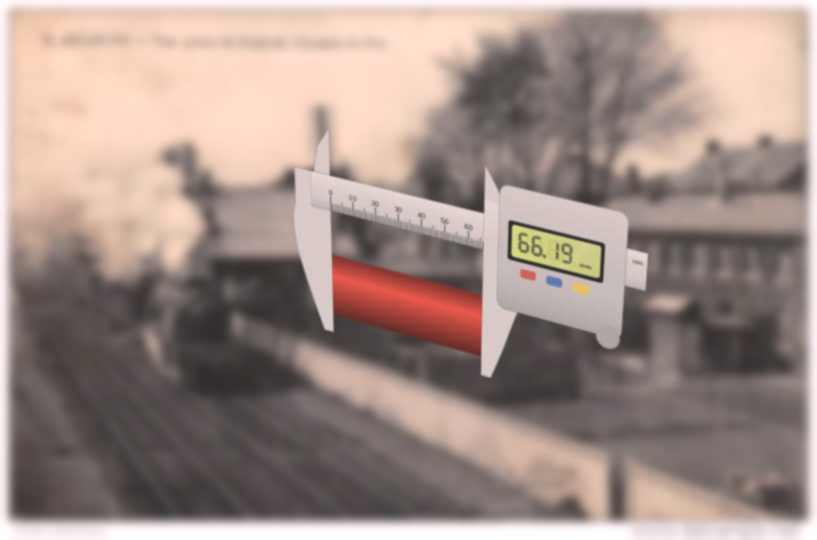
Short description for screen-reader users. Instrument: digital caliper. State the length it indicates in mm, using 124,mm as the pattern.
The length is 66.19,mm
